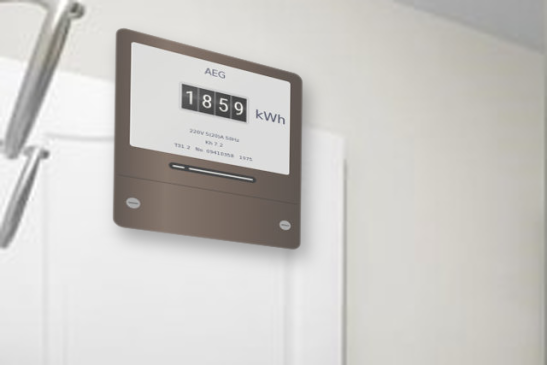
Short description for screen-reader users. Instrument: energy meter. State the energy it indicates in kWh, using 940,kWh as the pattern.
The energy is 1859,kWh
